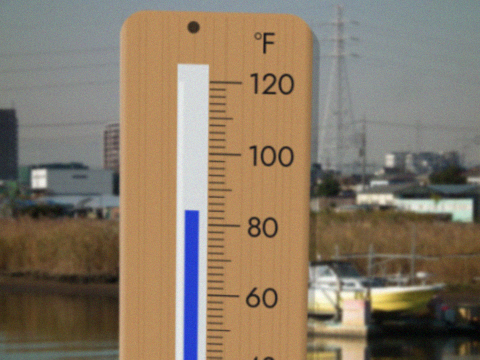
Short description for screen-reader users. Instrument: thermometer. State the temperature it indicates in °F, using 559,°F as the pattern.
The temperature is 84,°F
